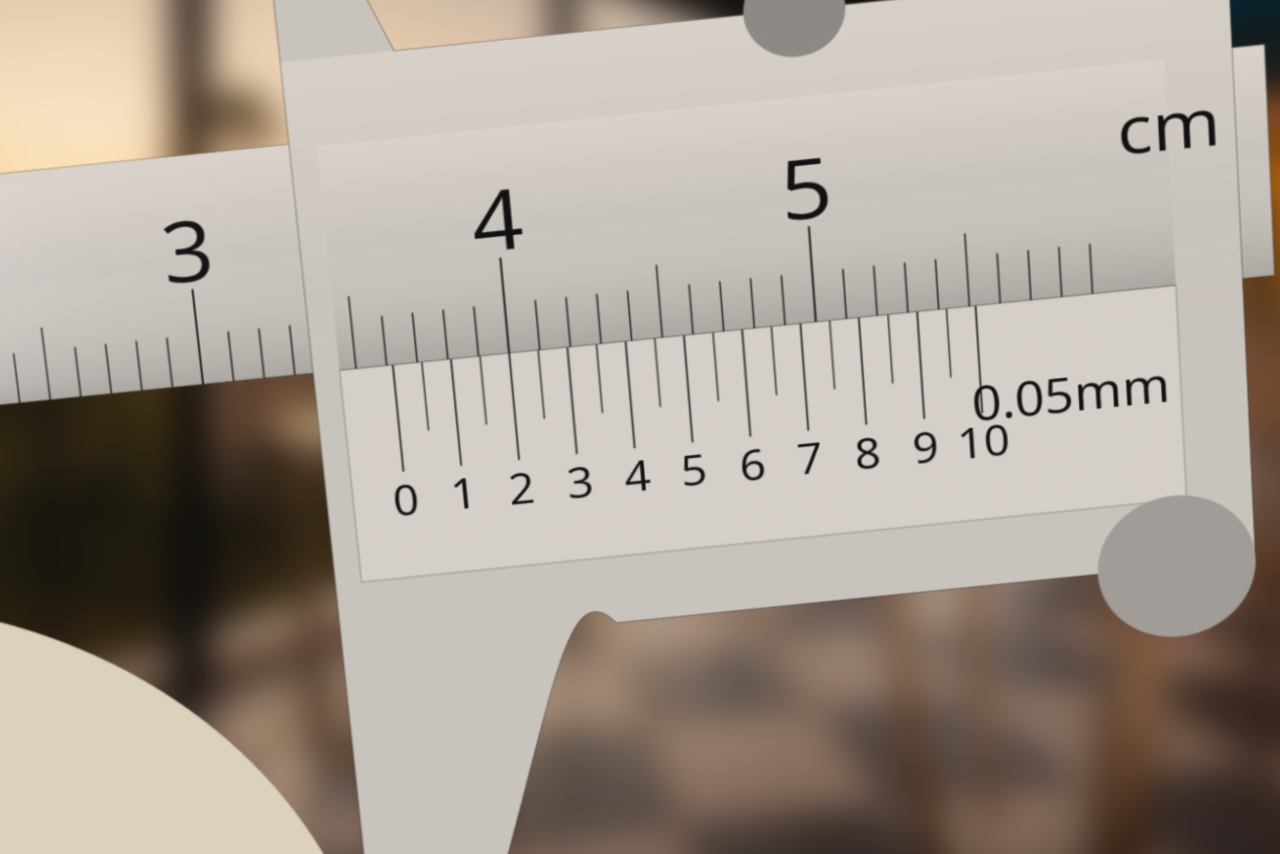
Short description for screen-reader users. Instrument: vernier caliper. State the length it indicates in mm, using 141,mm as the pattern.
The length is 36.20,mm
